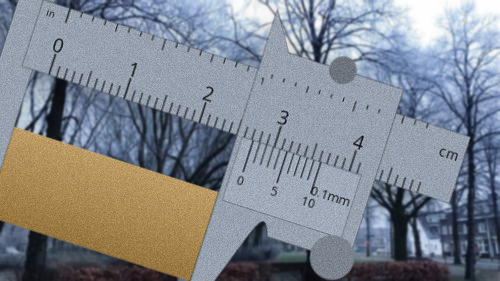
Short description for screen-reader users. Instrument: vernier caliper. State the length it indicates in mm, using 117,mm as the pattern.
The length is 27.2,mm
